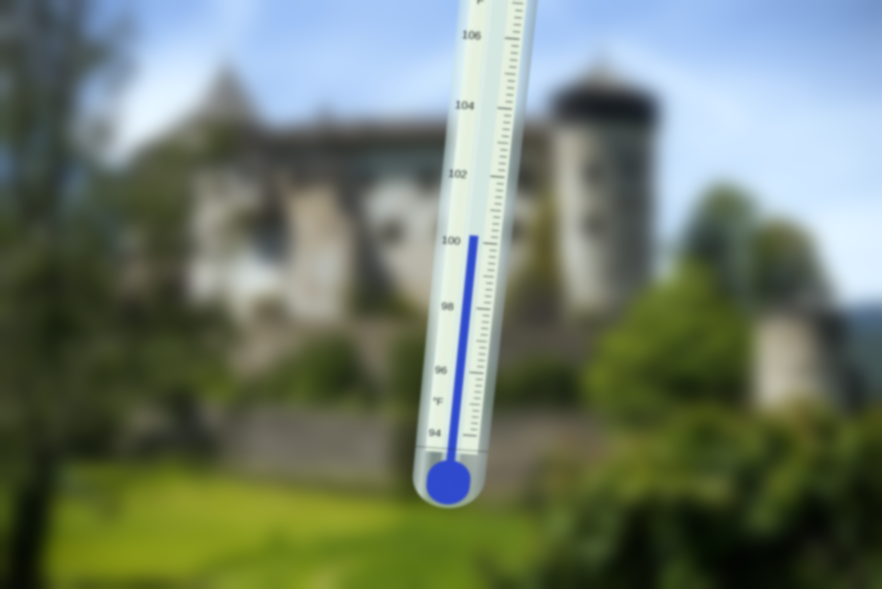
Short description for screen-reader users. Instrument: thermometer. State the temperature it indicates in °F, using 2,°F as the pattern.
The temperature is 100.2,°F
